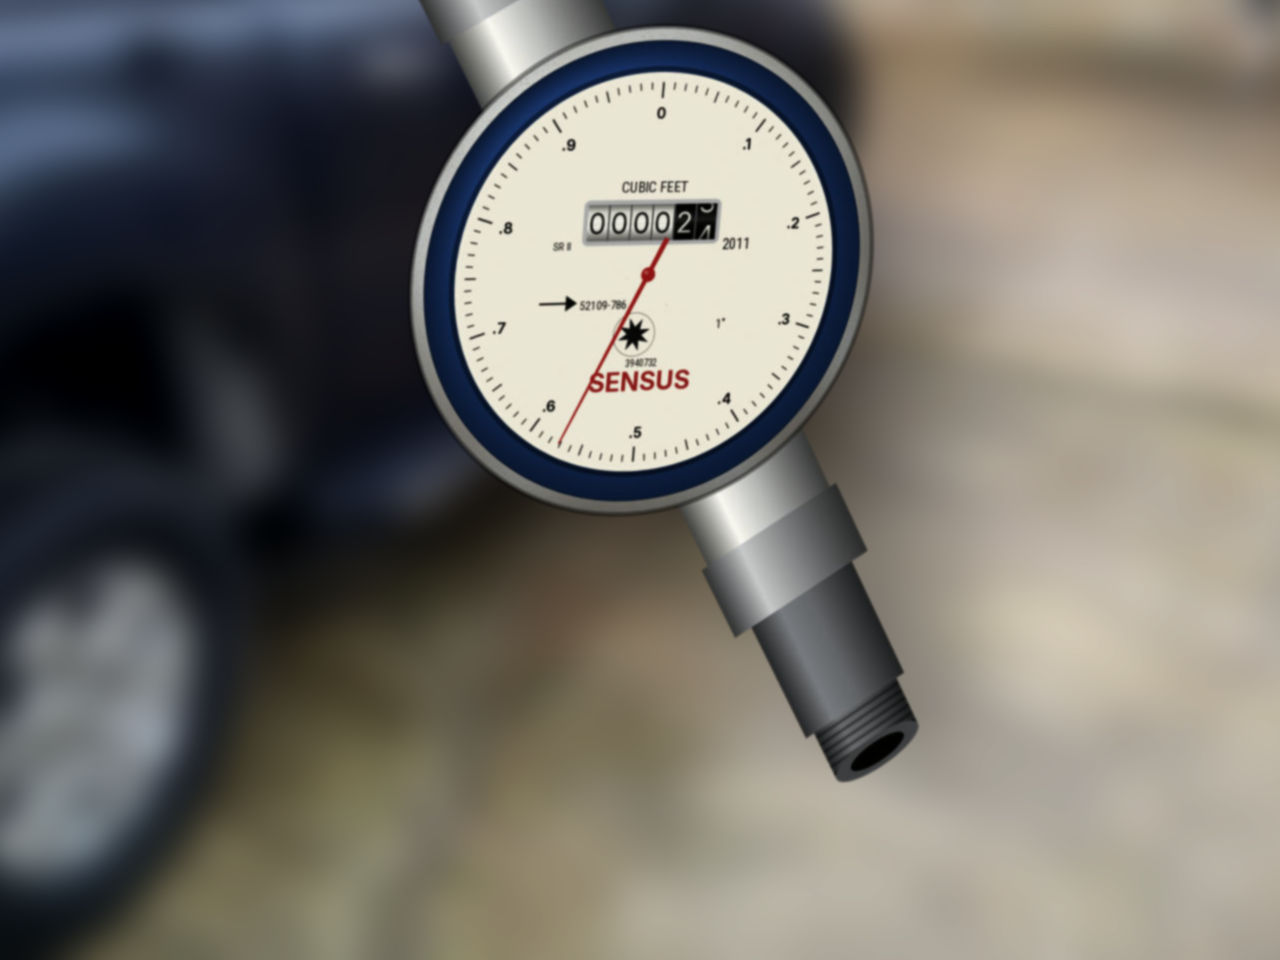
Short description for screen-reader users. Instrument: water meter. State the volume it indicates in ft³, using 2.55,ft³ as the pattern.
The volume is 23.57,ft³
